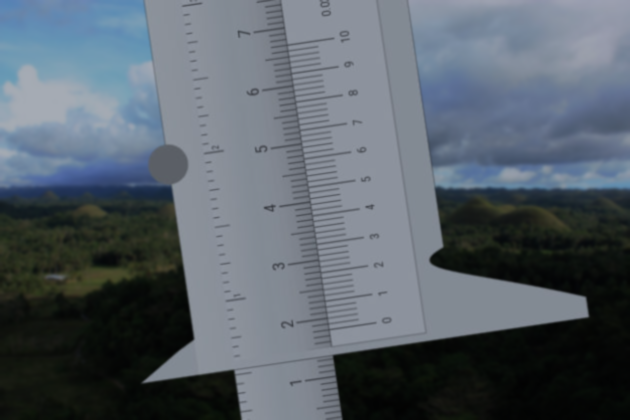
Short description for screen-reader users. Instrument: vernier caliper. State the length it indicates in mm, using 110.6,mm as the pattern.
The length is 18.0,mm
